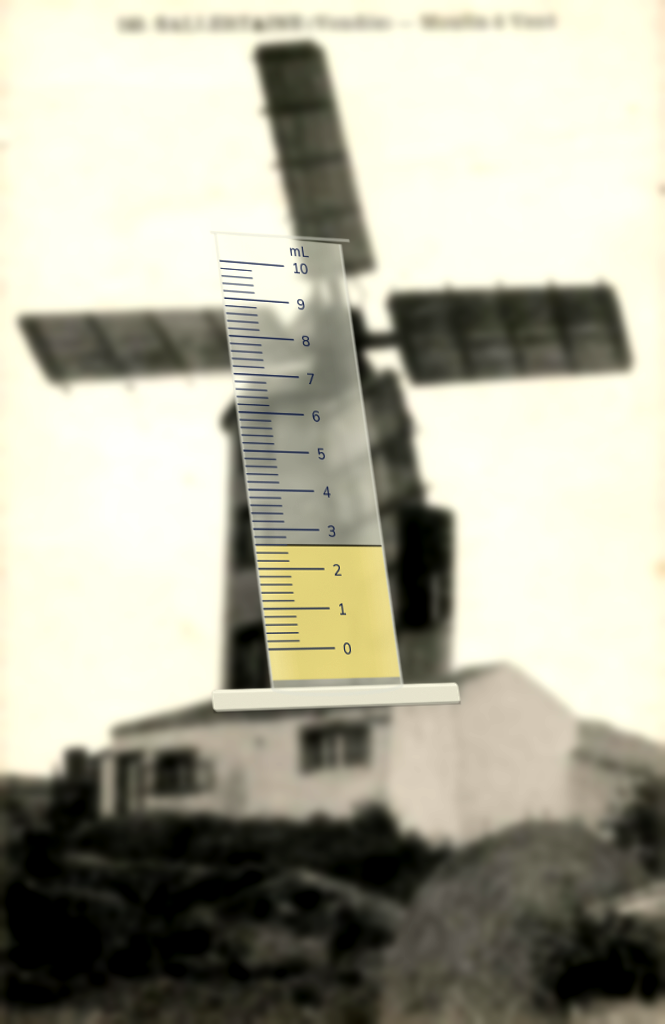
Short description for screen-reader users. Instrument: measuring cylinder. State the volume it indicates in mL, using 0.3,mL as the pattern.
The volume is 2.6,mL
